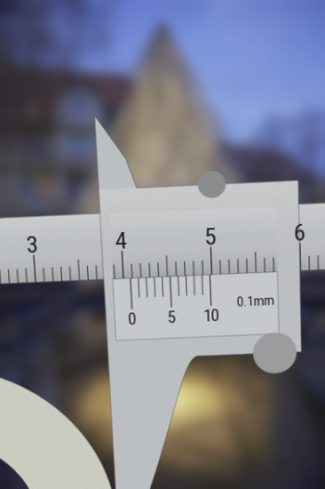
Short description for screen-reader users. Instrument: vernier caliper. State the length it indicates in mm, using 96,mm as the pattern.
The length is 40.8,mm
